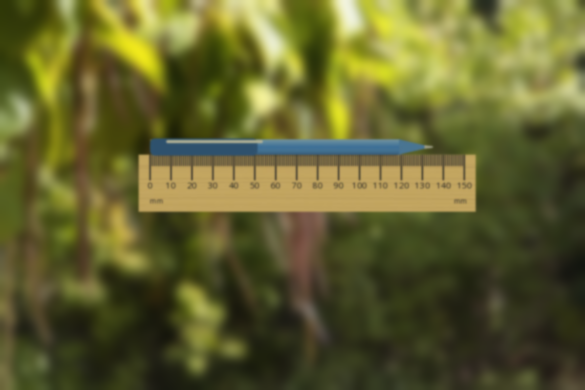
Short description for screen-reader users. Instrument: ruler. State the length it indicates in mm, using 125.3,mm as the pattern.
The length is 135,mm
